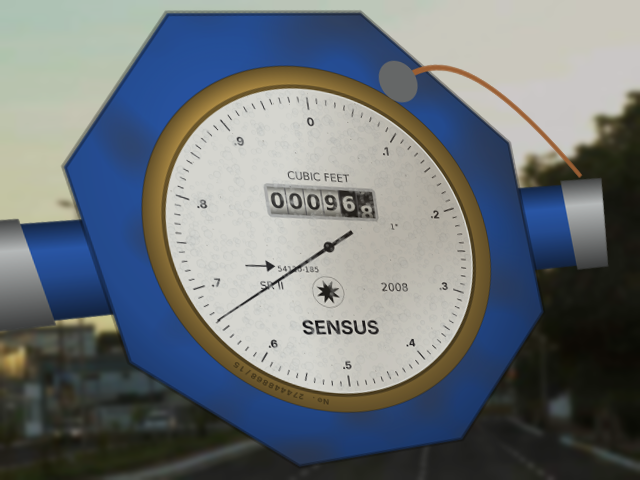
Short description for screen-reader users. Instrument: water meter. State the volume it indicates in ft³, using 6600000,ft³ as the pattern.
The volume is 967.66,ft³
